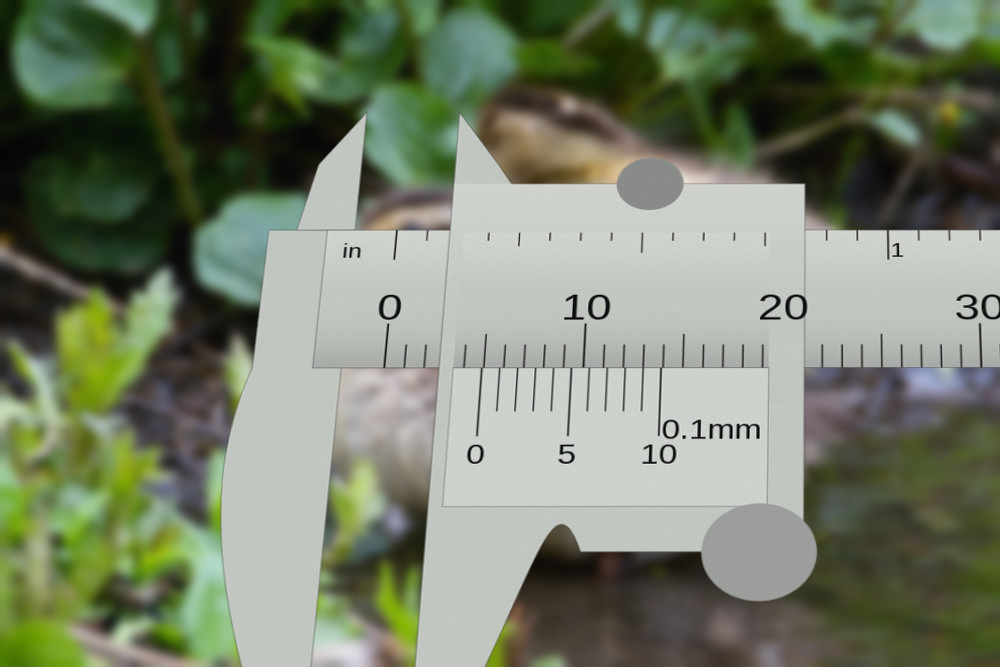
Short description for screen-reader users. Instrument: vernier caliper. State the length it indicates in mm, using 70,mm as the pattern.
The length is 4.9,mm
